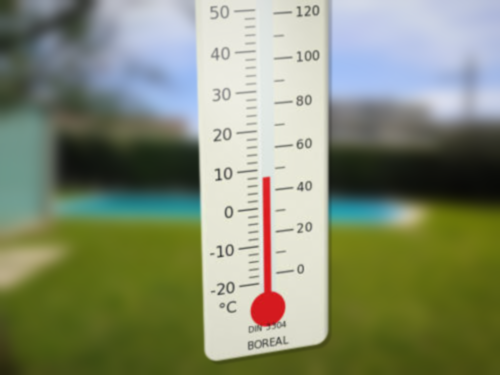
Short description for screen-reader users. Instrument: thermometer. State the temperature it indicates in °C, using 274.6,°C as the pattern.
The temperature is 8,°C
